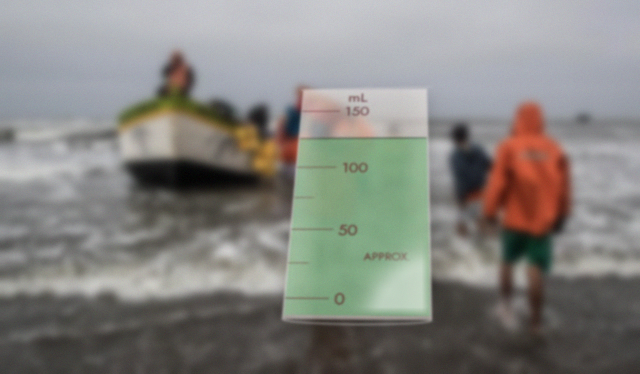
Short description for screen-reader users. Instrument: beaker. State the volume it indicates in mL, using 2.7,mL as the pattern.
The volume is 125,mL
